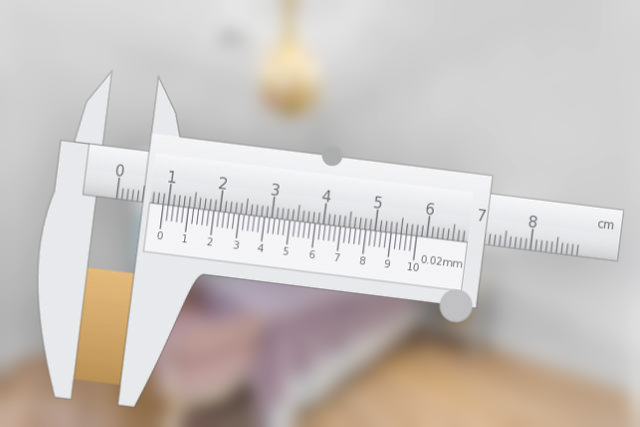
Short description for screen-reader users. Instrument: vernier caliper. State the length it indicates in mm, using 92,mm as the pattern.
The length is 9.0,mm
